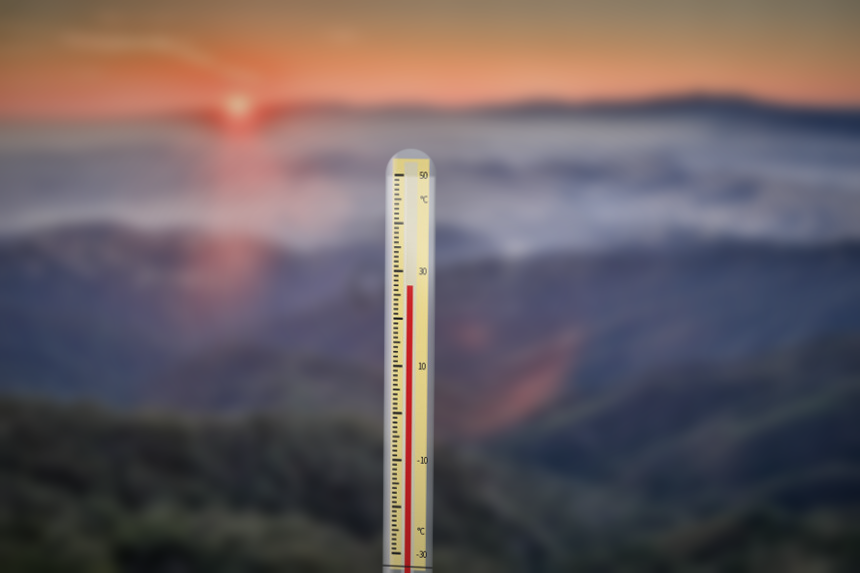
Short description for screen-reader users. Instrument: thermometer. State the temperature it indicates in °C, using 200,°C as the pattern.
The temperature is 27,°C
